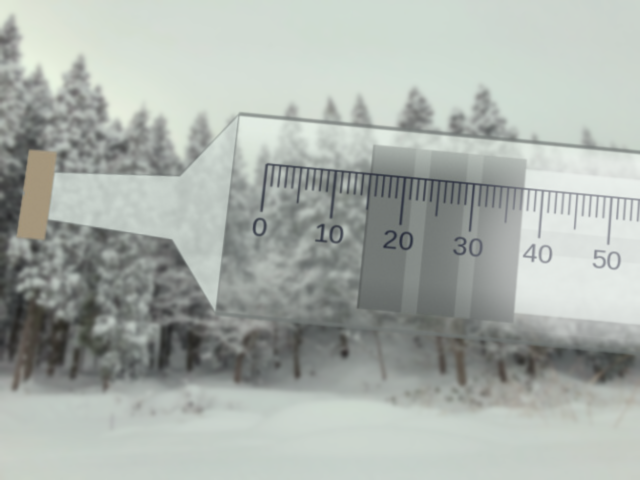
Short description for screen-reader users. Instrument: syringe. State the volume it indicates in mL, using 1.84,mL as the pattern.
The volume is 15,mL
